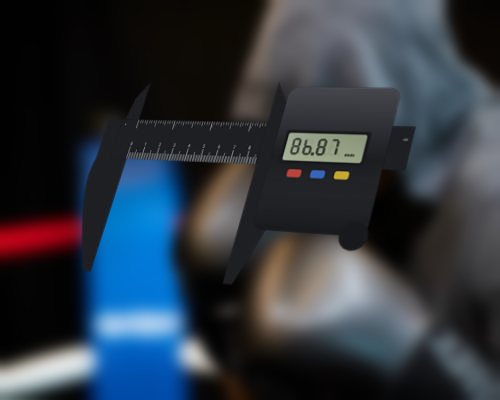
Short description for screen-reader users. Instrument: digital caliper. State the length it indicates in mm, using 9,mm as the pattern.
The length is 86.87,mm
